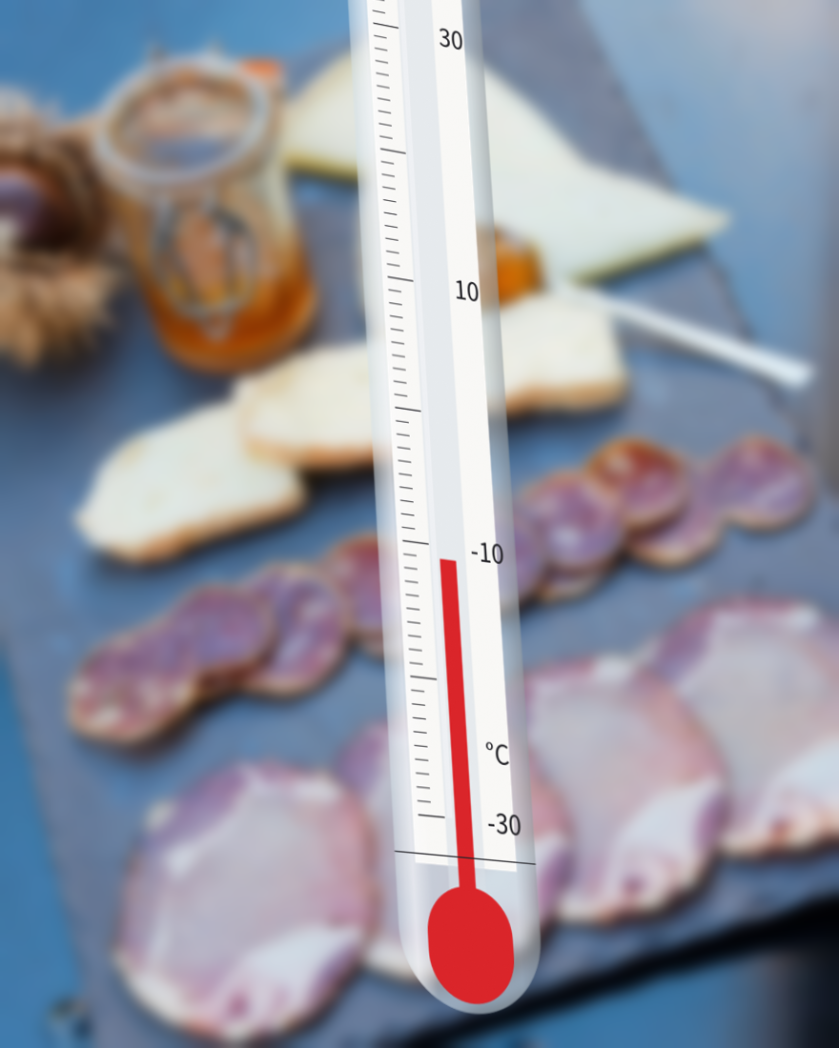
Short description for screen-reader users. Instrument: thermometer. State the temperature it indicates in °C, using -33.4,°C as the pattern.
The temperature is -11,°C
